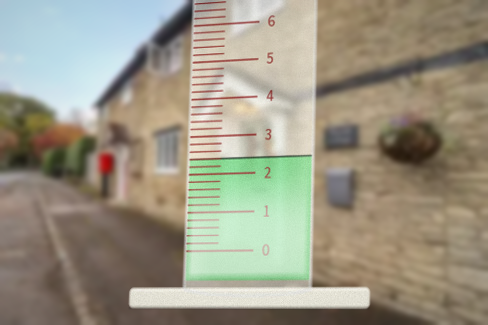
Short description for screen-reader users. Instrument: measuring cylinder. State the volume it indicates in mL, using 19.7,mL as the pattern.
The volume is 2.4,mL
